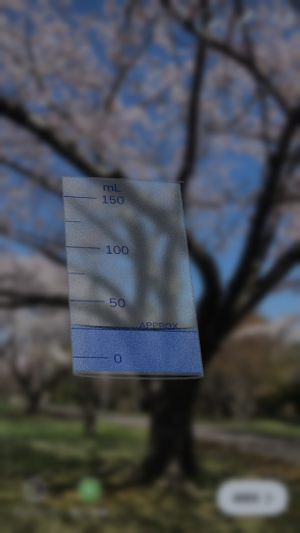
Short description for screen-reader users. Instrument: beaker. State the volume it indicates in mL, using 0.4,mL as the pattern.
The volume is 25,mL
